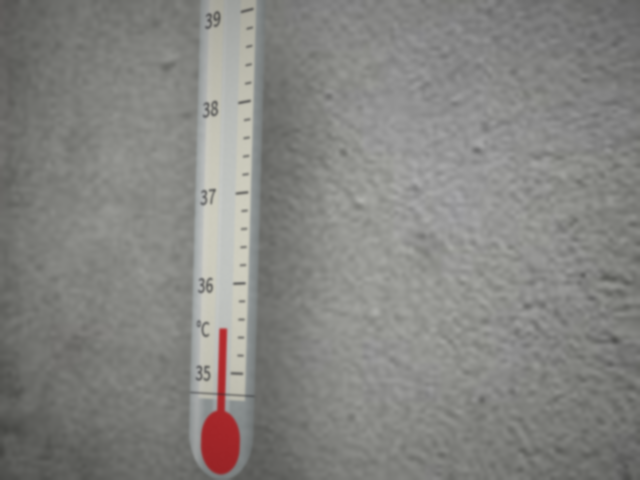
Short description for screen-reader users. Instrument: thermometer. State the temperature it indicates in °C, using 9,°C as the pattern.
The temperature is 35.5,°C
